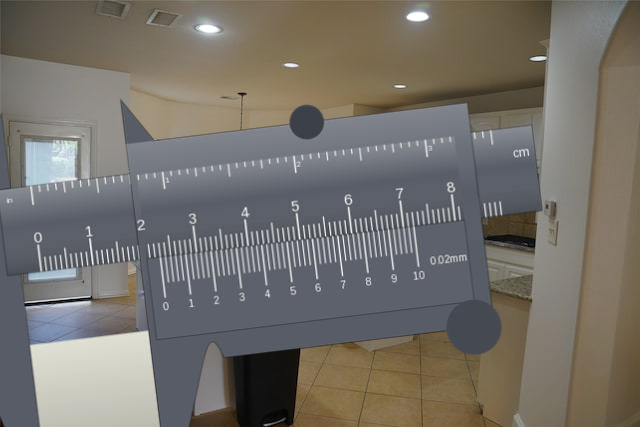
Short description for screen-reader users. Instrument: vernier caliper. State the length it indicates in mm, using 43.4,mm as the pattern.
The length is 23.0,mm
